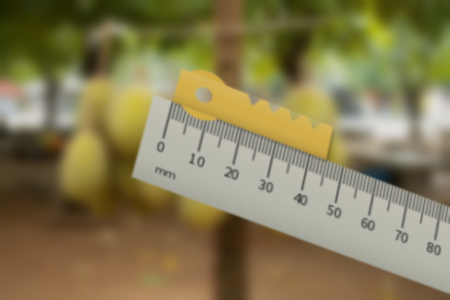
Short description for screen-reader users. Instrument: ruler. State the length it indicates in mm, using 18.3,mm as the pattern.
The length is 45,mm
